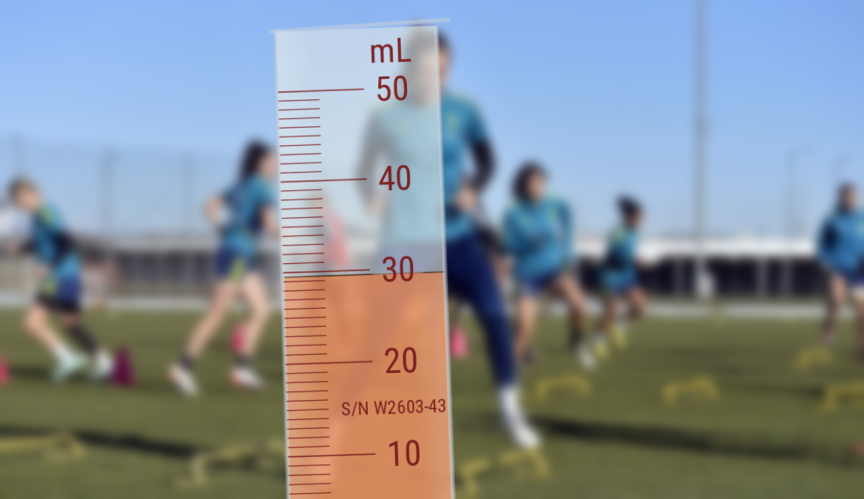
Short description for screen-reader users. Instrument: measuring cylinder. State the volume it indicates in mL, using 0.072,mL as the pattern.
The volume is 29.5,mL
